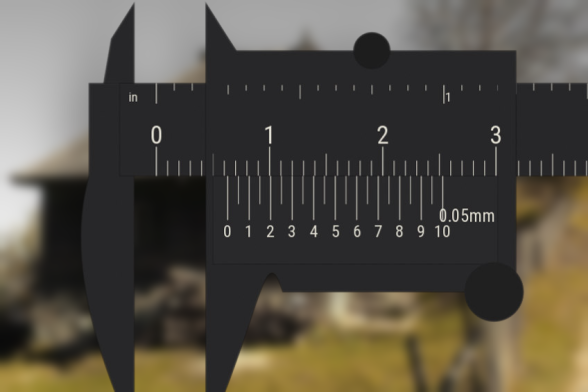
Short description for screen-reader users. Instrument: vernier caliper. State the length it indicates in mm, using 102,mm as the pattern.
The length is 6.3,mm
